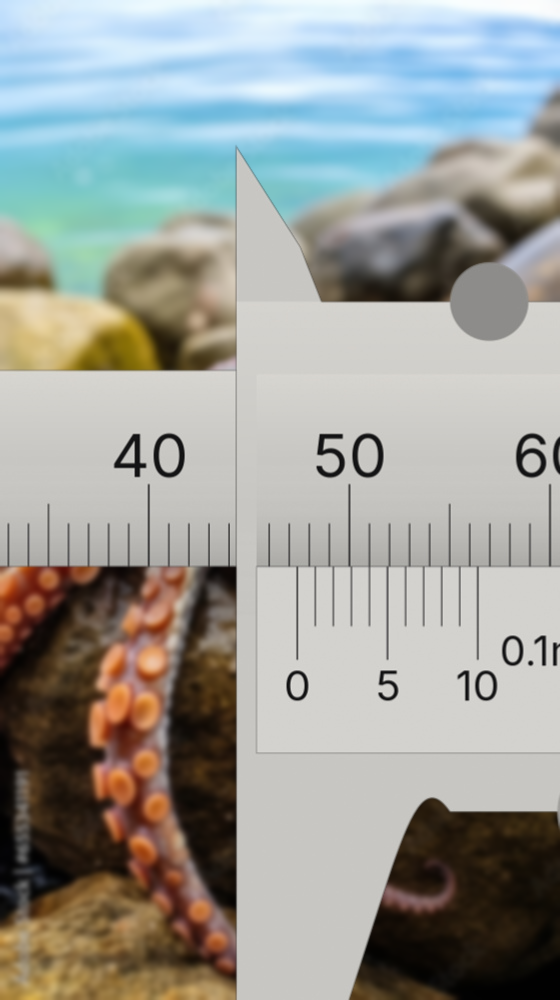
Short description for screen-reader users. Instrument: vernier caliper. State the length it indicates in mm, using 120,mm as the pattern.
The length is 47.4,mm
